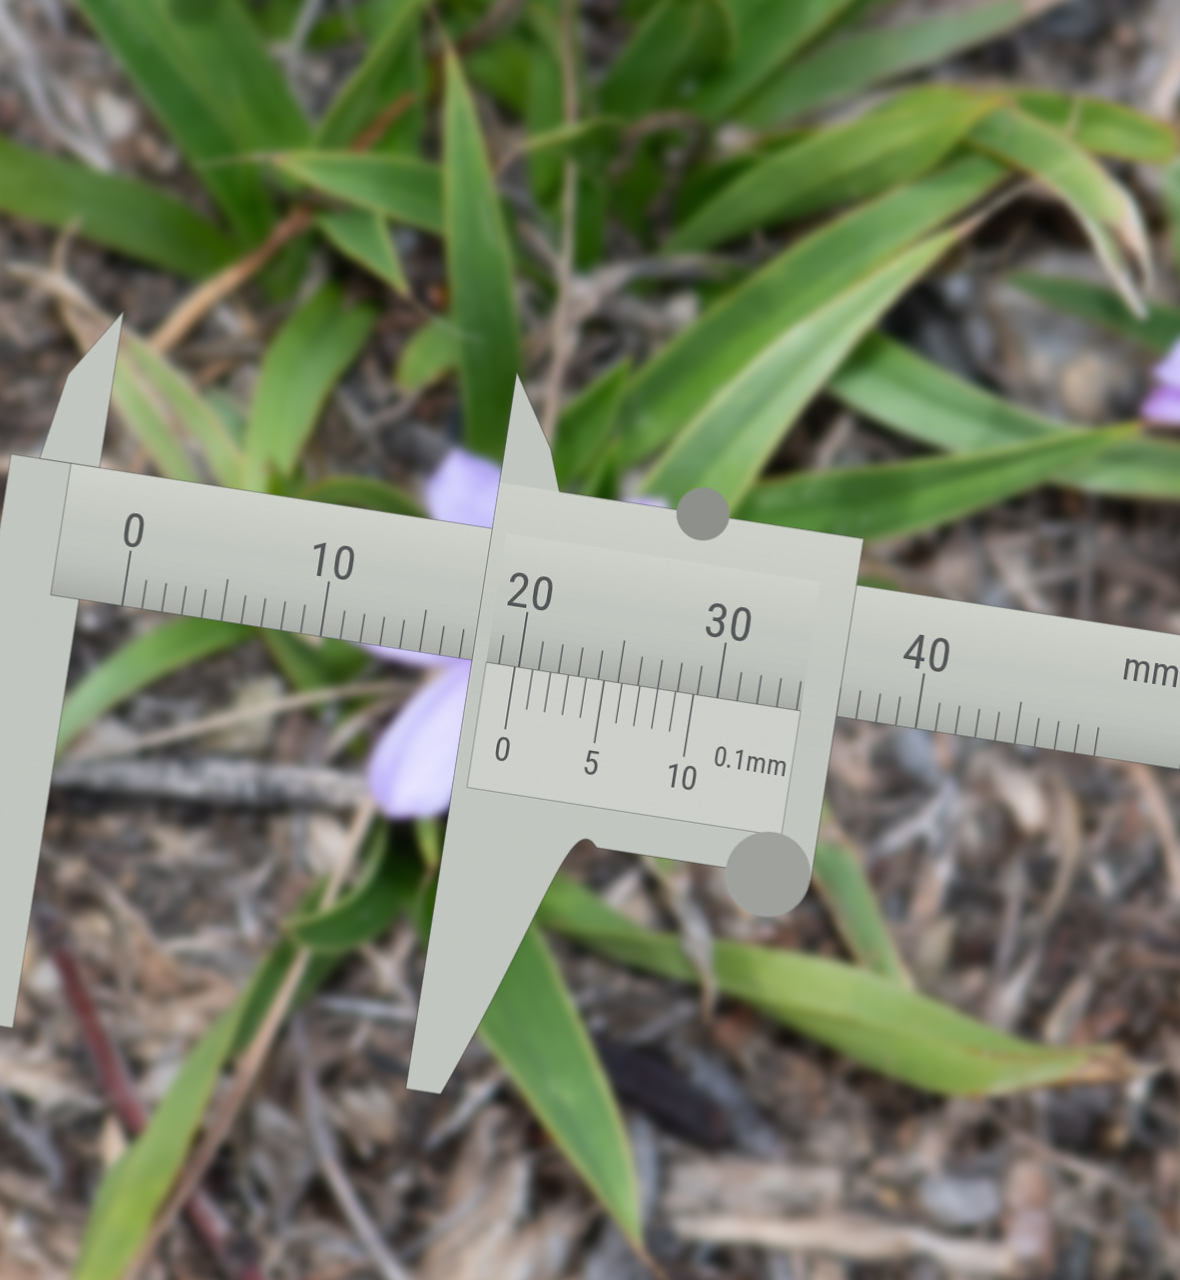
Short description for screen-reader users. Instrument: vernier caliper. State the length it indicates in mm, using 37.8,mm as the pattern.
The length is 19.8,mm
